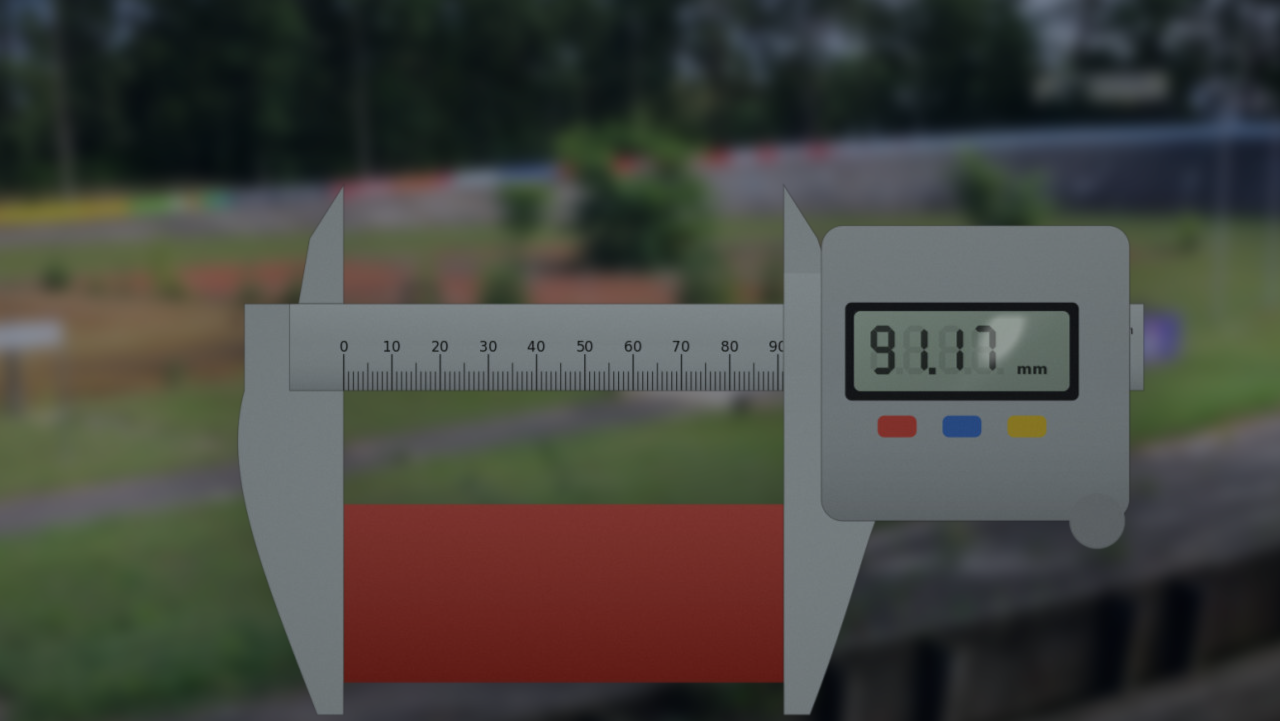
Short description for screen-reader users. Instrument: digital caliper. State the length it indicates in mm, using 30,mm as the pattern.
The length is 91.17,mm
